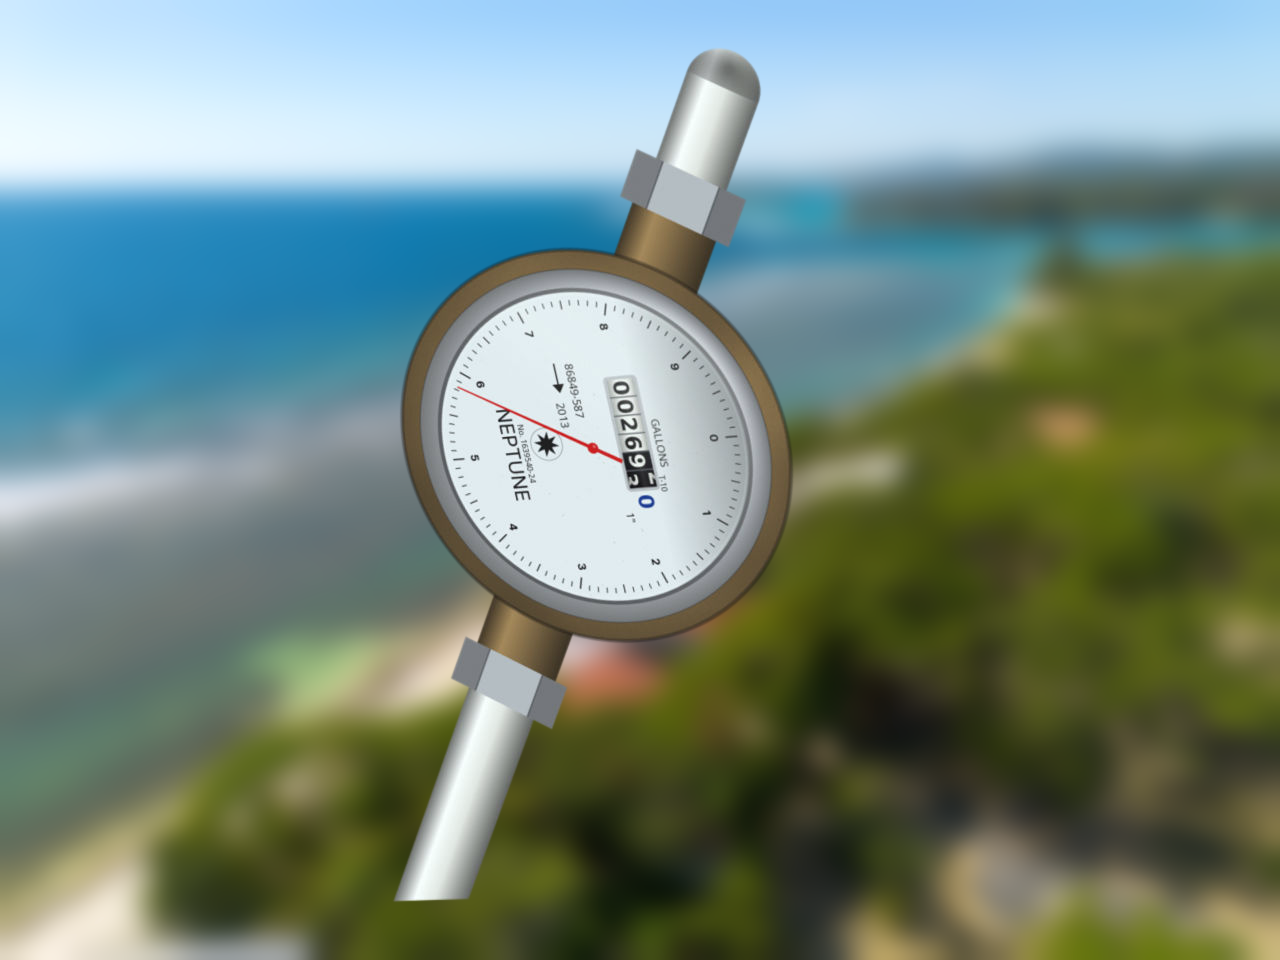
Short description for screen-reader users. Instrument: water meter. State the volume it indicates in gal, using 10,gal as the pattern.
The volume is 26925.8,gal
